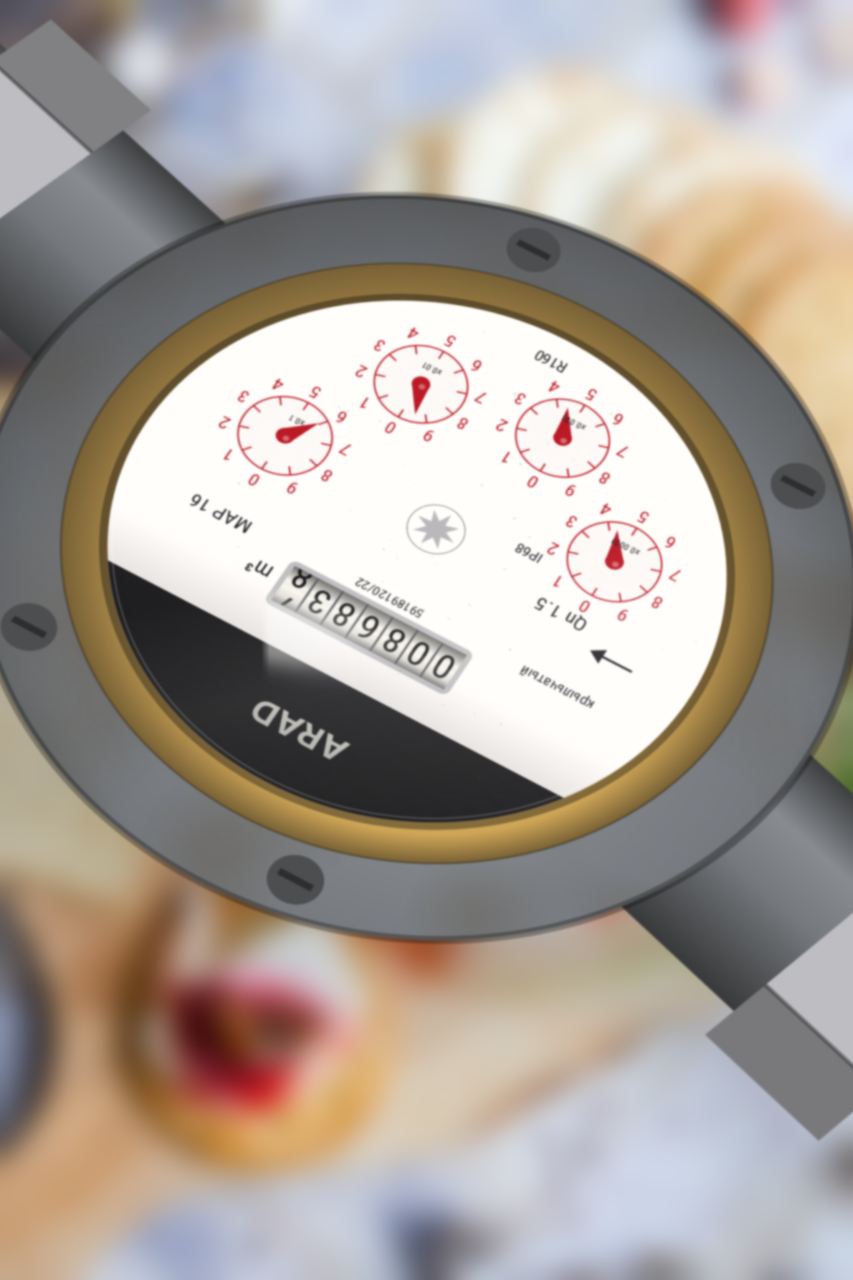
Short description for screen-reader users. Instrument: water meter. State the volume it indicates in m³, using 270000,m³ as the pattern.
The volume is 86837.5944,m³
